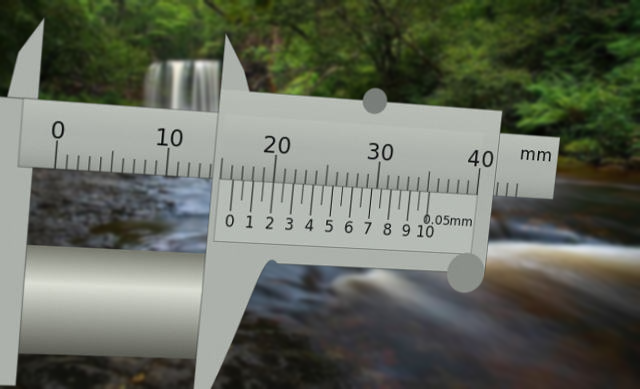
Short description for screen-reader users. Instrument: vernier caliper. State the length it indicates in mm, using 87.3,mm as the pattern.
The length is 16.2,mm
